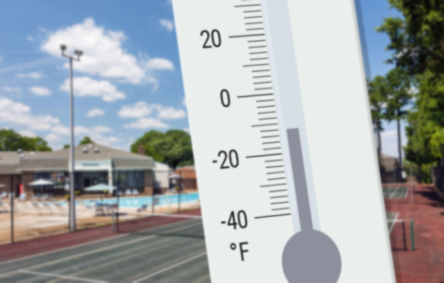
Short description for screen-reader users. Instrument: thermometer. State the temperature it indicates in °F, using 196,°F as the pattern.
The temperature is -12,°F
